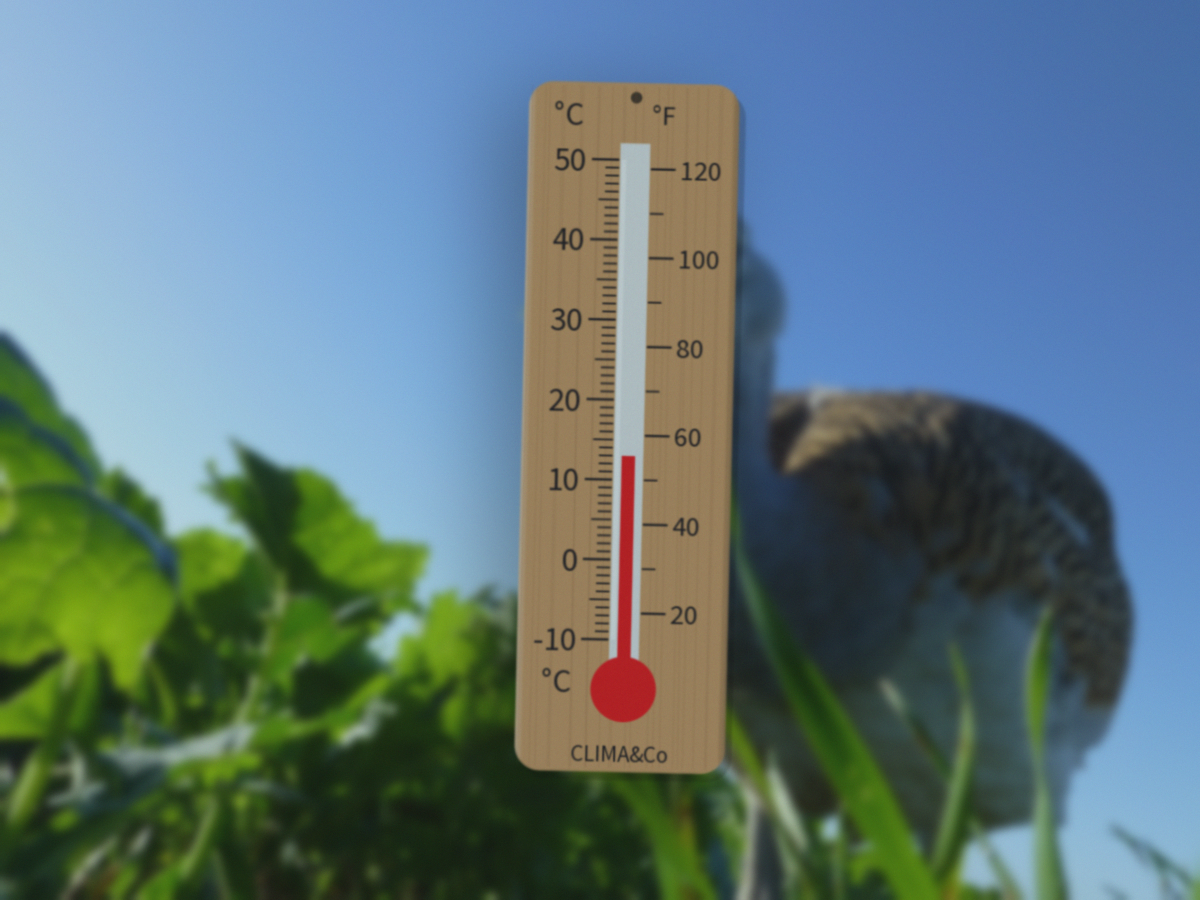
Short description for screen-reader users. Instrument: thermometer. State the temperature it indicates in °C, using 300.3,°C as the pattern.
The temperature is 13,°C
